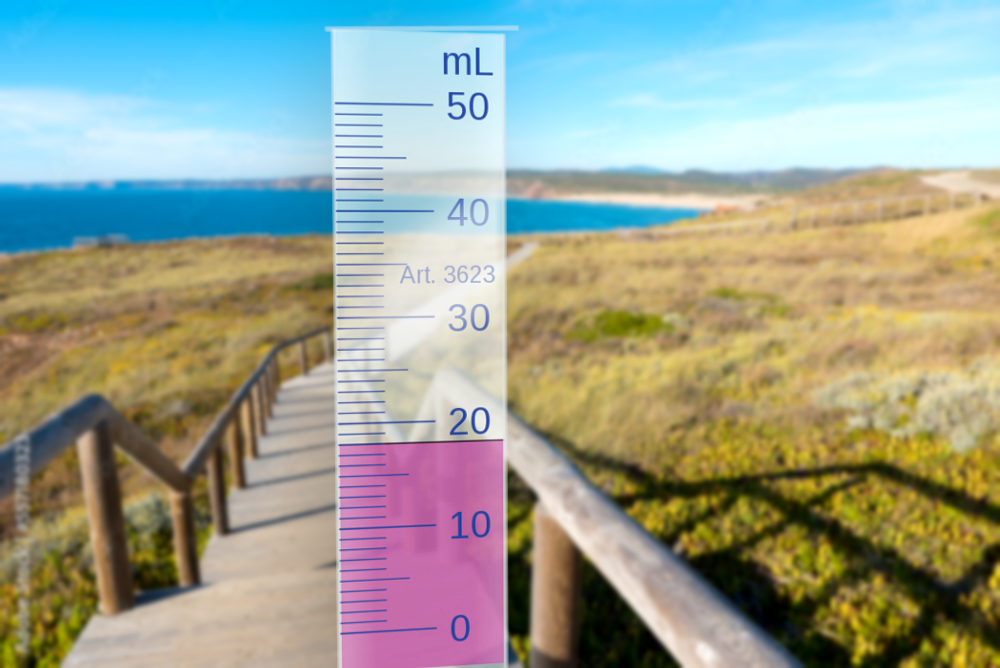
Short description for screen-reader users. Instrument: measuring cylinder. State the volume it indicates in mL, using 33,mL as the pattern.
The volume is 18,mL
